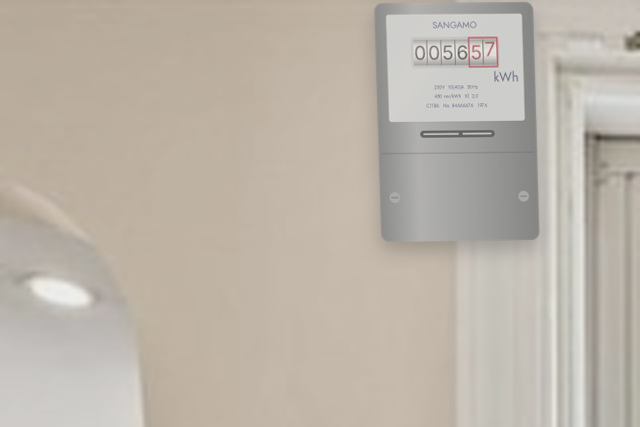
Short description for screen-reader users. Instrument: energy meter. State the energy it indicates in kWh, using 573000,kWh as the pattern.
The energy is 56.57,kWh
